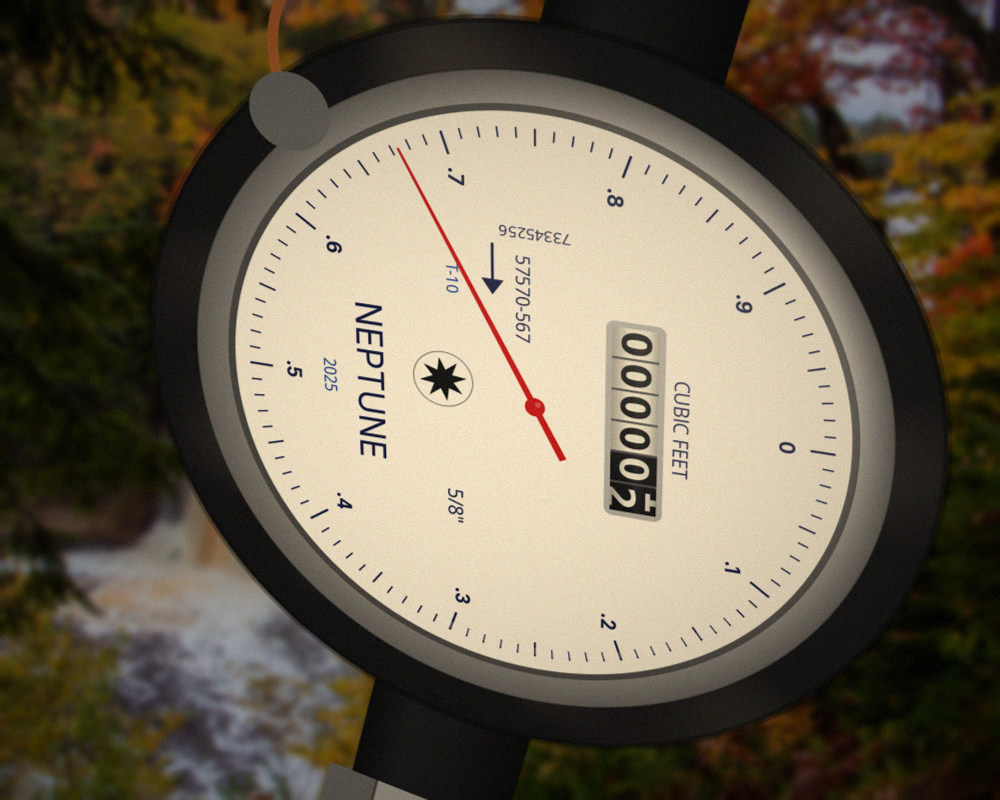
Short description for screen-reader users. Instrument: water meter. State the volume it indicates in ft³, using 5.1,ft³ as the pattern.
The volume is 1.67,ft³
